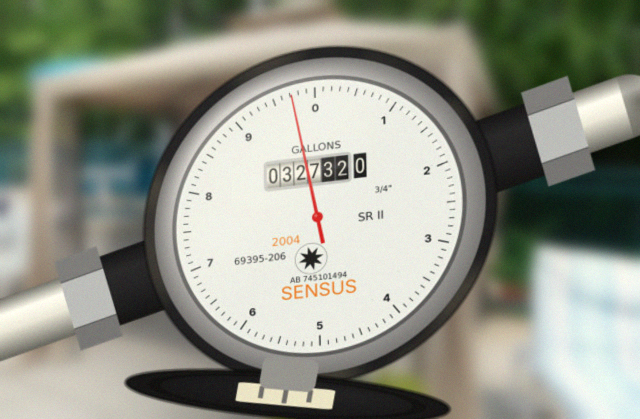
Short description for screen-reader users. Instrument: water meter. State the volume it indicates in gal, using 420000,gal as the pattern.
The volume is 327319.7,gal
